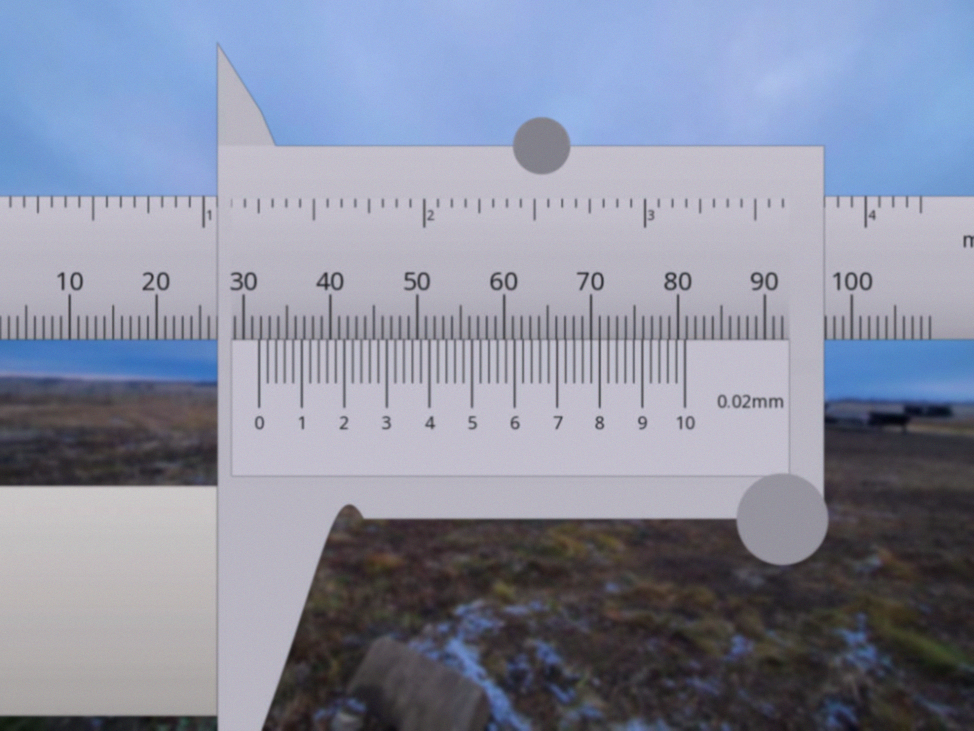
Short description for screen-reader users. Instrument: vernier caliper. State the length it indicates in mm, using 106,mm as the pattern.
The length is 31.8,mm
